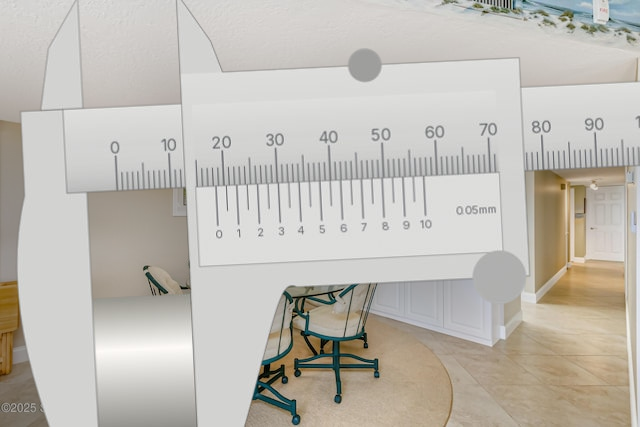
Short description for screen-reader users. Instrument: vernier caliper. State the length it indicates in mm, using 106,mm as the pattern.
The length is 18.5,mm
